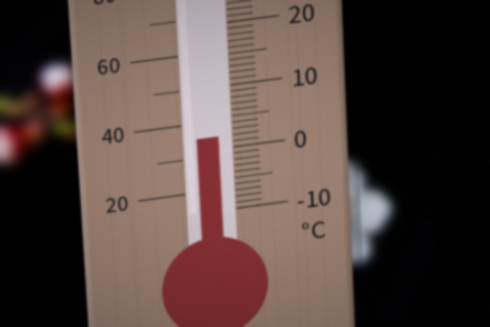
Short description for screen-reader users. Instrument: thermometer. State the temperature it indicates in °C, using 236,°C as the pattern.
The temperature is 2,°C
